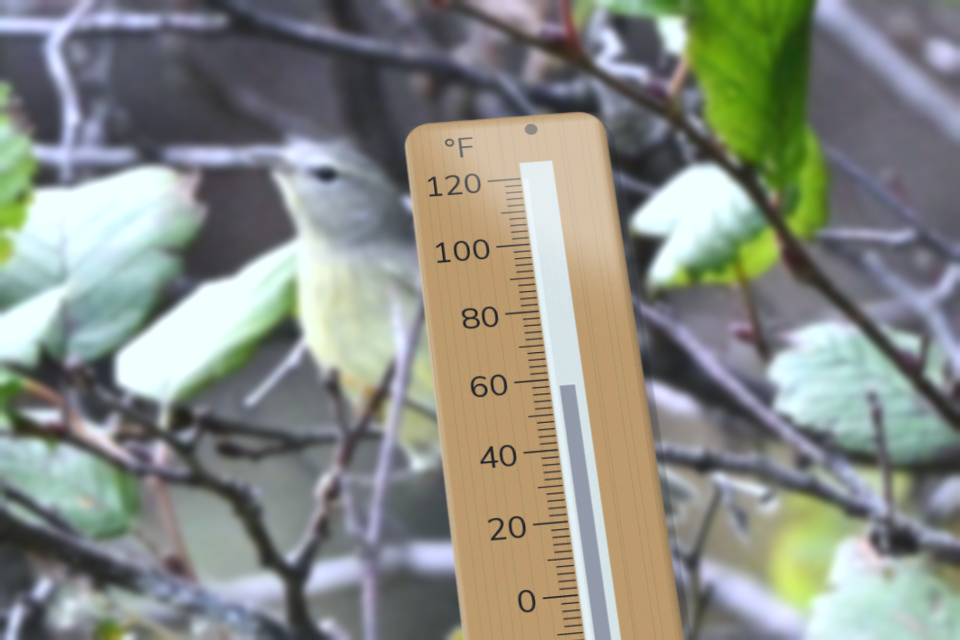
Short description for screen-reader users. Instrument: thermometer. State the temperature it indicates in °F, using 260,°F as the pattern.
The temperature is 58,°F
